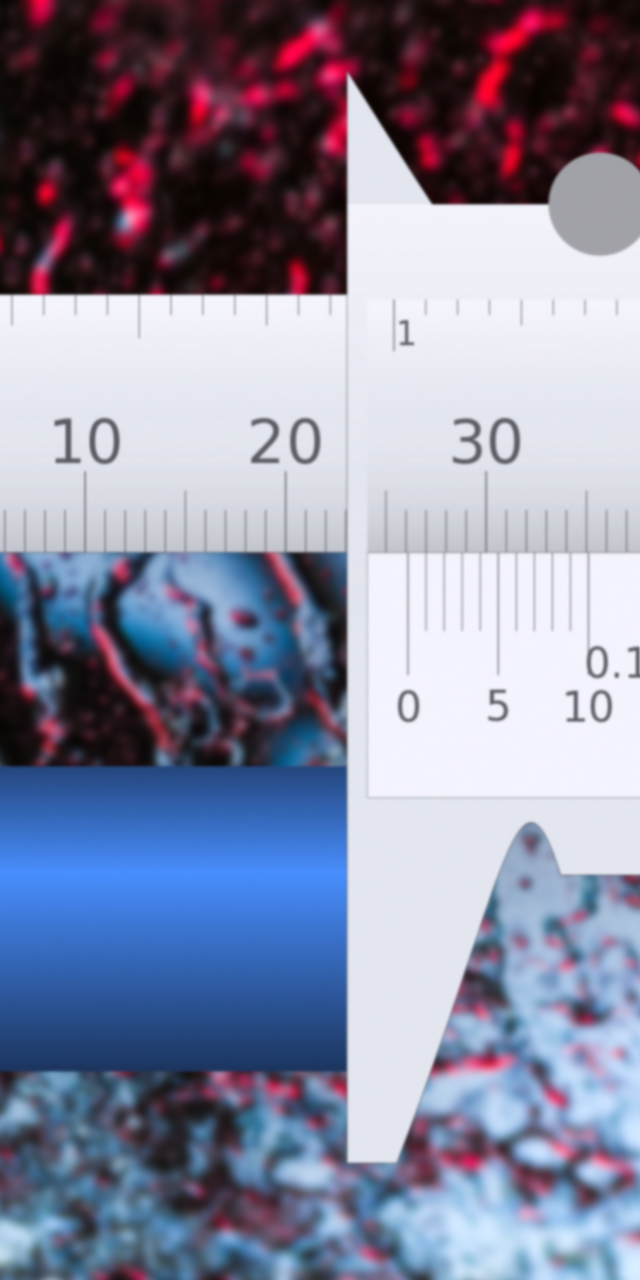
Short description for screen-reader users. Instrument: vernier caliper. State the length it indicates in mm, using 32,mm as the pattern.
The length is 26.1,mm
